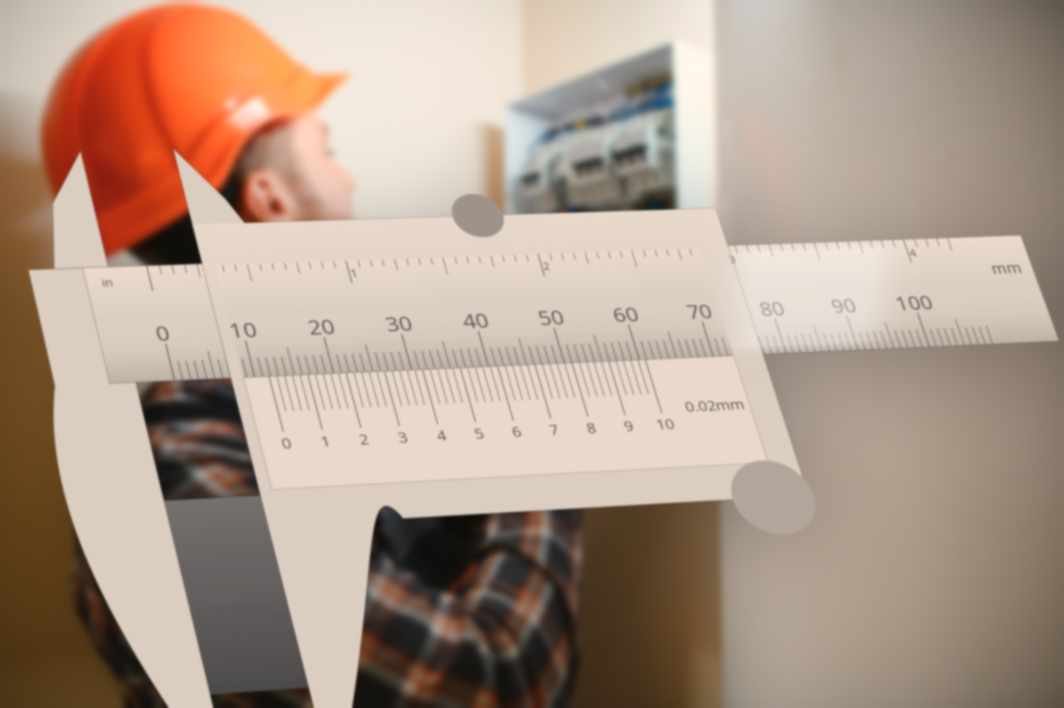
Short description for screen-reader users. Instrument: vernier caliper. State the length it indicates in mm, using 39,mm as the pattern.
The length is 11.8,mm
